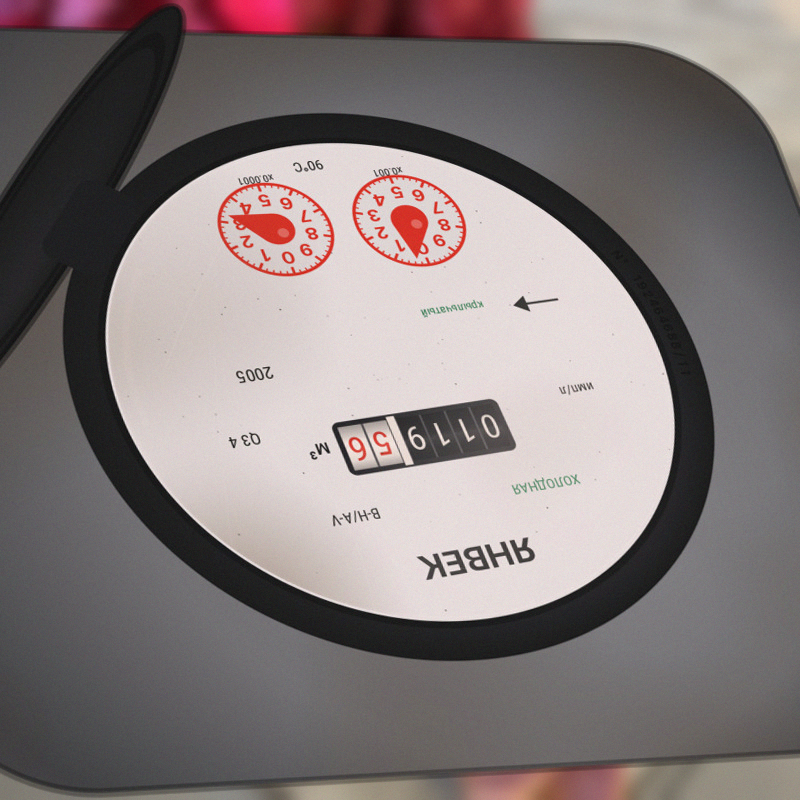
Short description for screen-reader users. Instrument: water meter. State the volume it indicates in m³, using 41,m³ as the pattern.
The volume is 119.5603,m³
